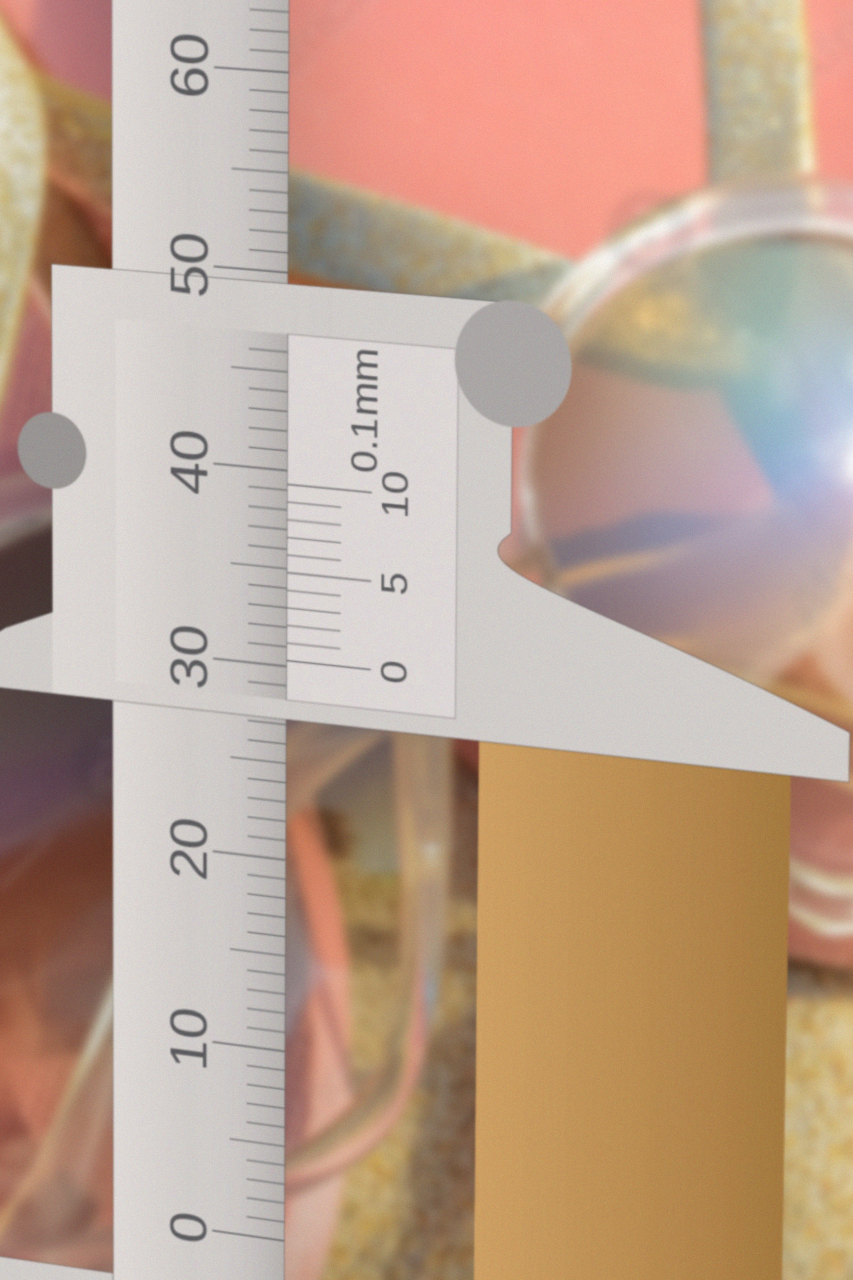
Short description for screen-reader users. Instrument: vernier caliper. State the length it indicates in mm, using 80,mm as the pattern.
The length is 30.3,mm
